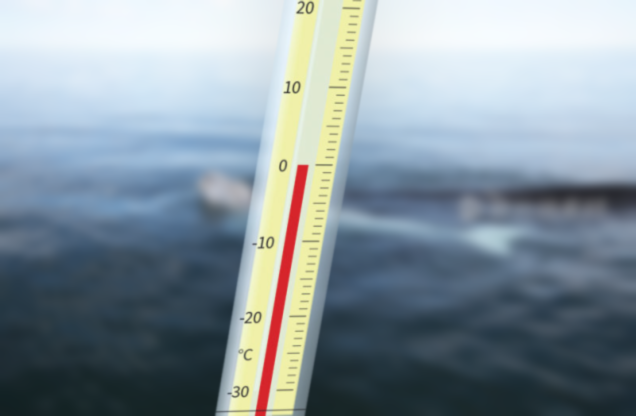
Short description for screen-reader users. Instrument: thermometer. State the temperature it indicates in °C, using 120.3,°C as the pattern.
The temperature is 0,°C
